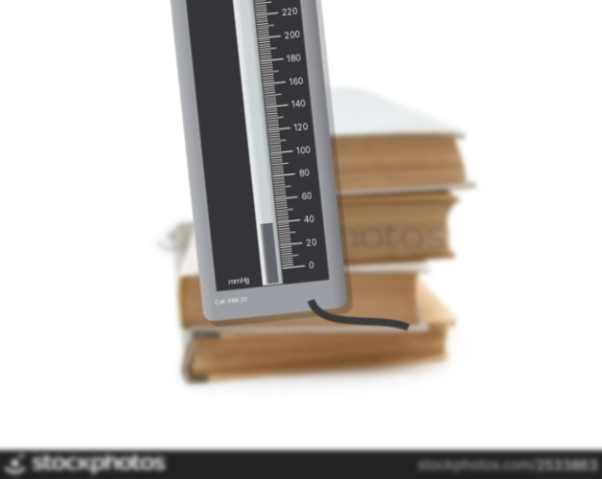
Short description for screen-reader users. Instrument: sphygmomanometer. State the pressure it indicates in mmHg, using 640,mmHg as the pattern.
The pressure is 40,mmHg
